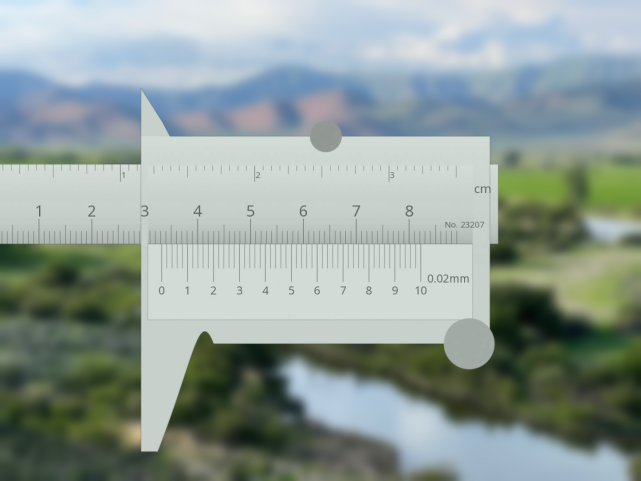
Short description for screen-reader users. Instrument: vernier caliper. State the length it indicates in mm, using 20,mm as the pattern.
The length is 33.2,mm
